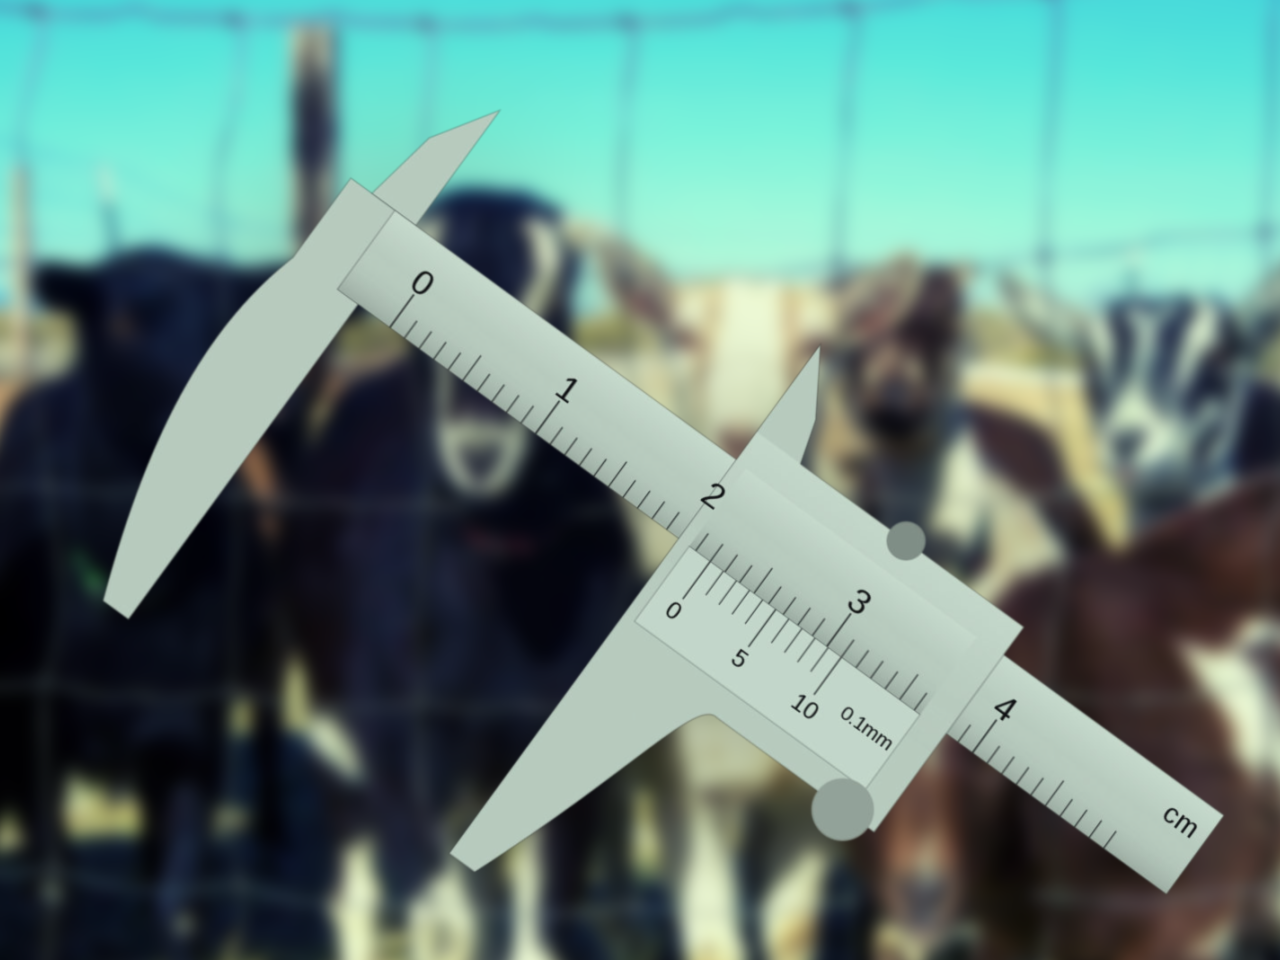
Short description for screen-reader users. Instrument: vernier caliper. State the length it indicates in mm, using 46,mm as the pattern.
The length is 22.0,mm
